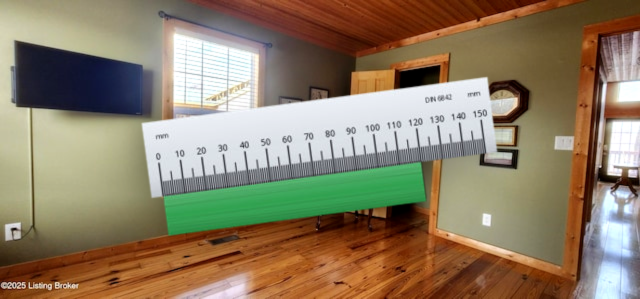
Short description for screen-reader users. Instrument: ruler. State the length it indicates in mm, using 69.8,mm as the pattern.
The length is 120,mm
